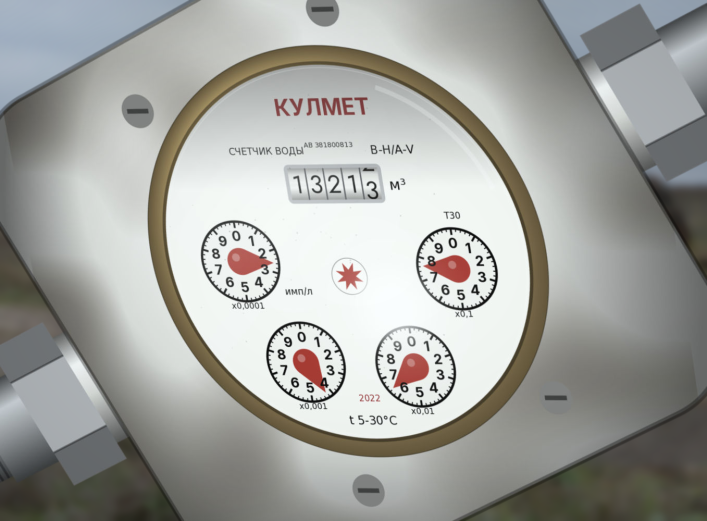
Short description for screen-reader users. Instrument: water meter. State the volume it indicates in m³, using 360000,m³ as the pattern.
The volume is 13212.7642,m³
